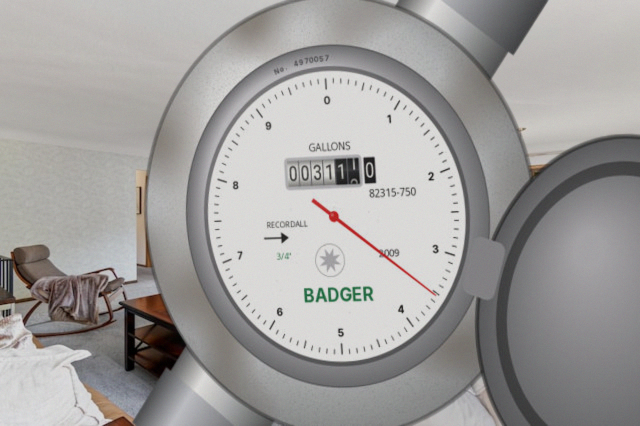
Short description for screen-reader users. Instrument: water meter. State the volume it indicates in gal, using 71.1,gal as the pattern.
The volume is 31113.5,gal
